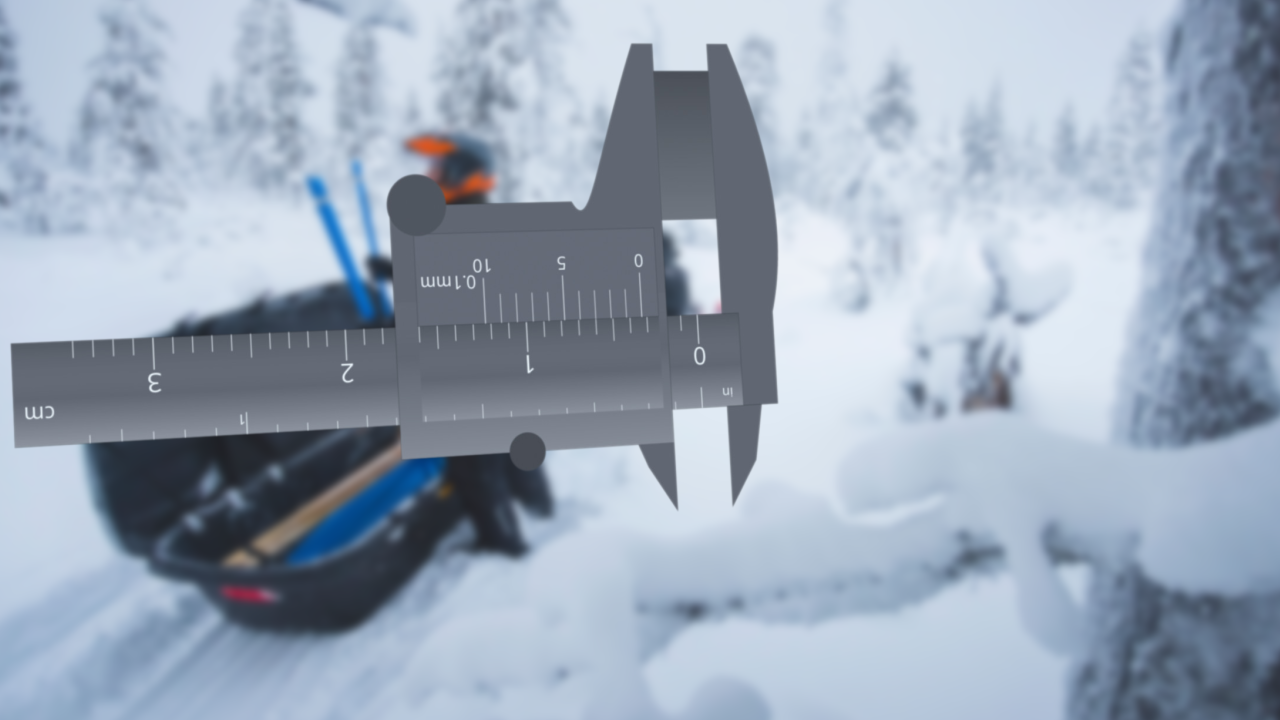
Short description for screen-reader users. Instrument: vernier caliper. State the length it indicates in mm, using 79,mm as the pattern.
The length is 3.3,mm
